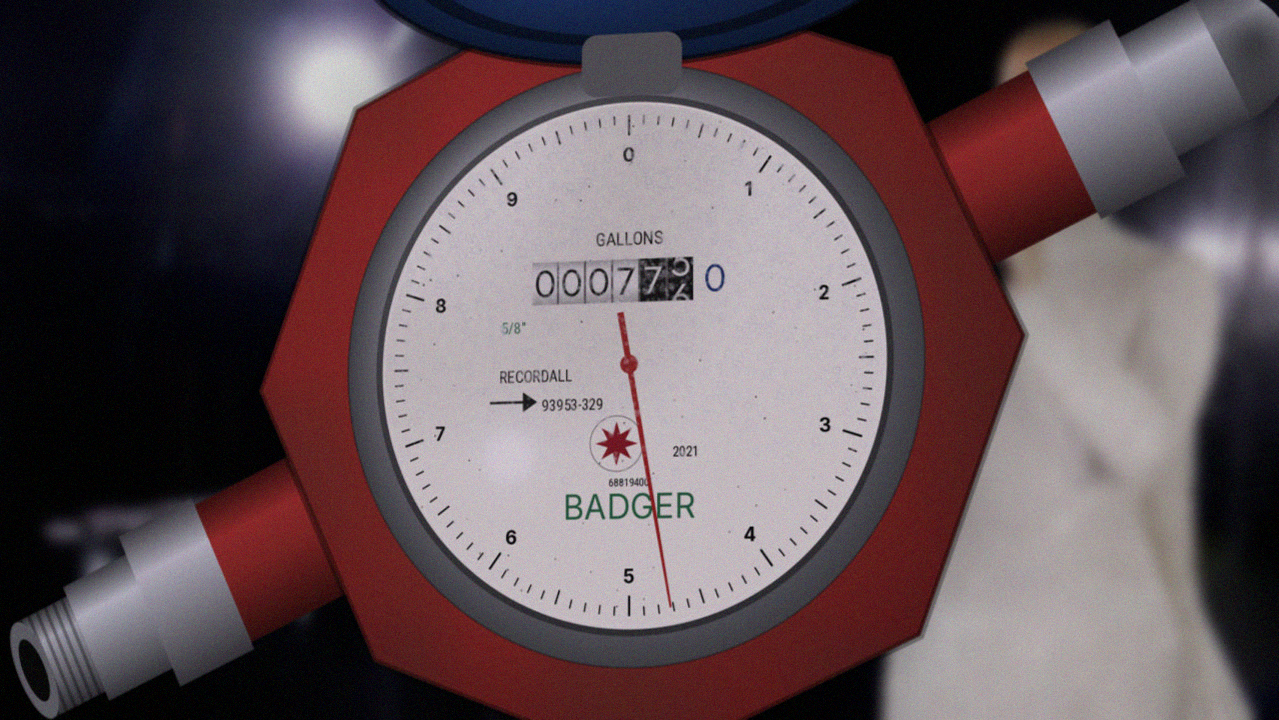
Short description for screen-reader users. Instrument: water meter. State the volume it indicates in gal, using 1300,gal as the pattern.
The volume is 7754.7,gal
